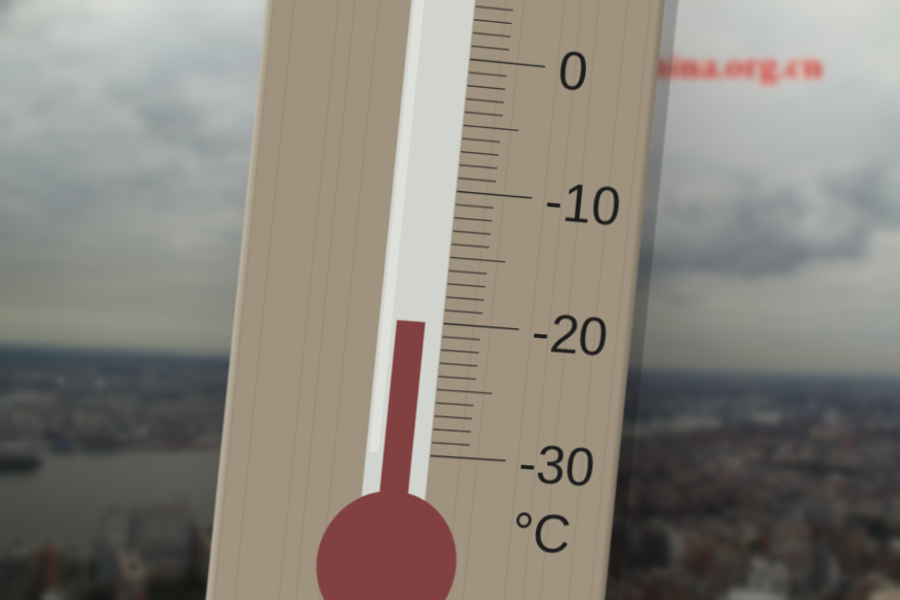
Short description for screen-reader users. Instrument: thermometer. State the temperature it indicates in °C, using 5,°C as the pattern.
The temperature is -20,°C
